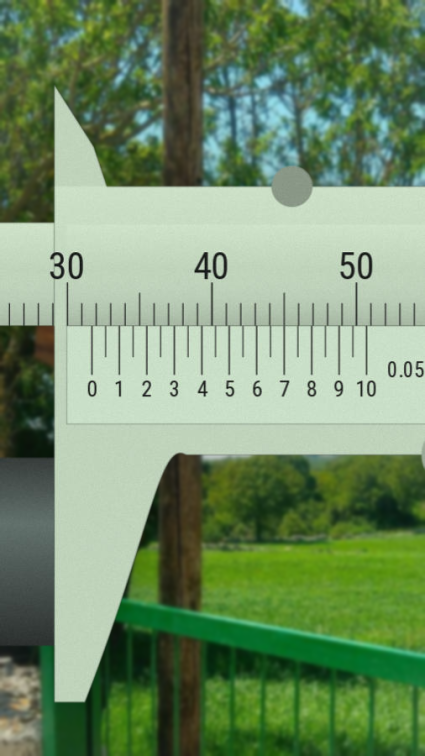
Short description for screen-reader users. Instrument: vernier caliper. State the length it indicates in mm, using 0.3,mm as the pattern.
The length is 31.7,mm
